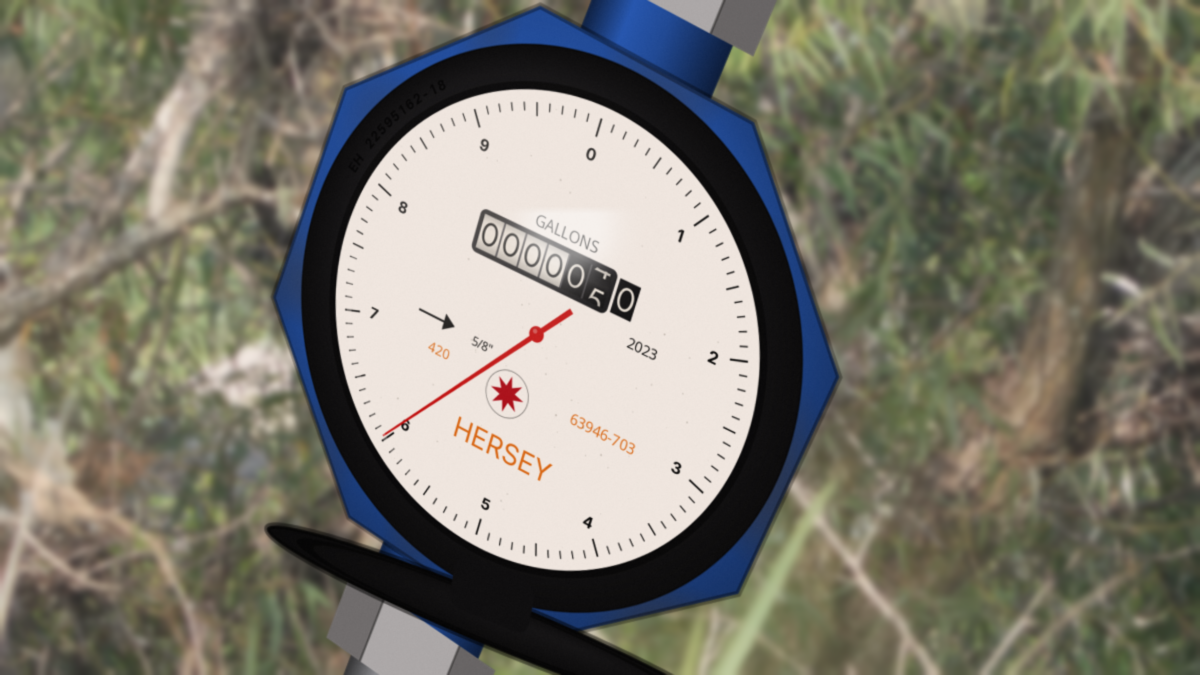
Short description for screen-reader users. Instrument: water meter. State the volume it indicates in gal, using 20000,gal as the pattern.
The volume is 46.0,gal
